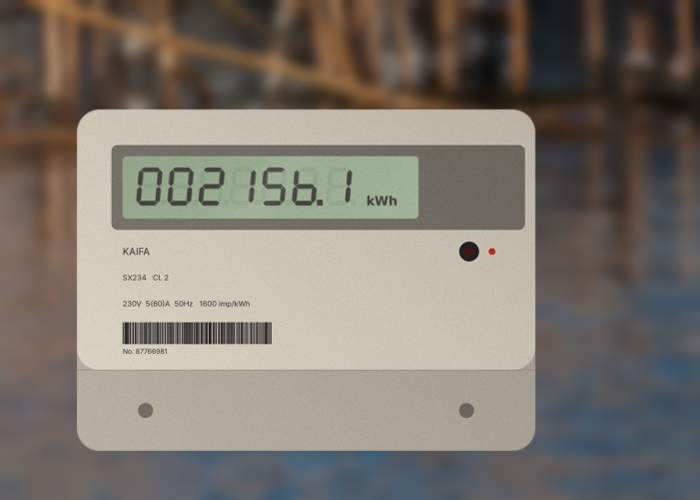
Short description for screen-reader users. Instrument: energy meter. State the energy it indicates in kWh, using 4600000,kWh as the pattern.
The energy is 2156.1,kWh
